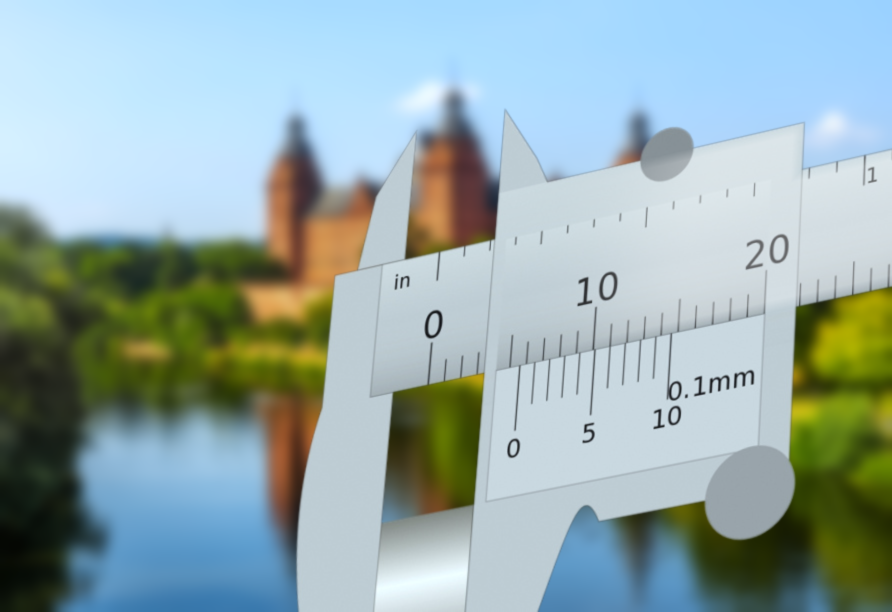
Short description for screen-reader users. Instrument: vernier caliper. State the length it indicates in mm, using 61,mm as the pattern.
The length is 5.6,mm
